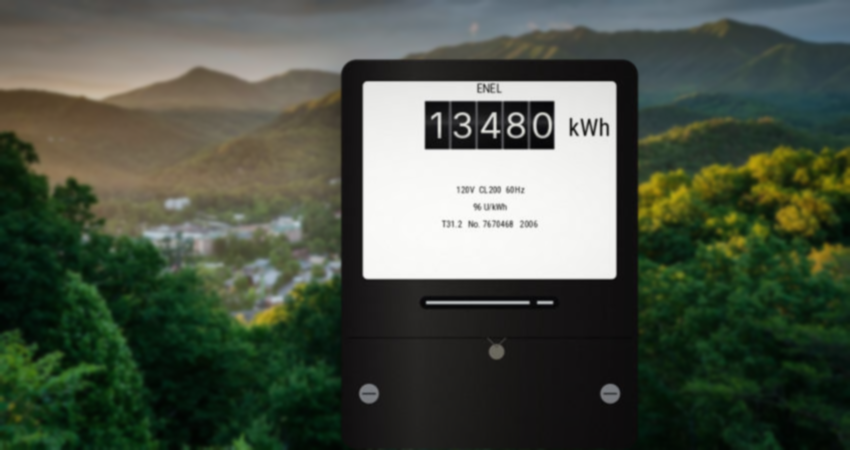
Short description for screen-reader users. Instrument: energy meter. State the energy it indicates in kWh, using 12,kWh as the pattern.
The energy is 13480,kWh
